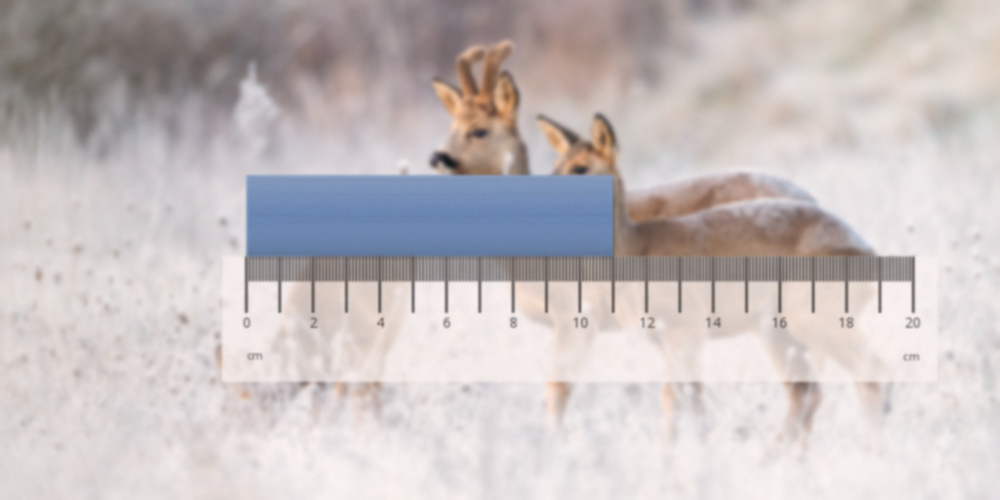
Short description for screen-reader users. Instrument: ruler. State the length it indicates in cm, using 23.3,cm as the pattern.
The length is 11,cm
